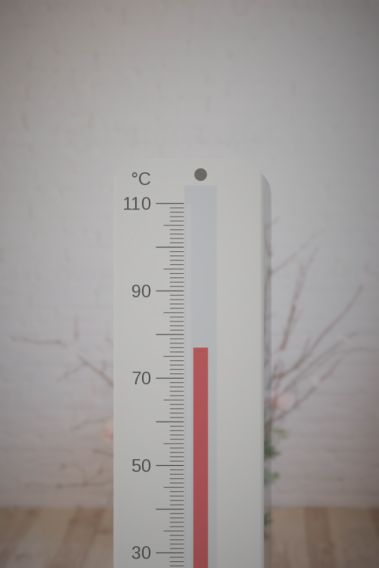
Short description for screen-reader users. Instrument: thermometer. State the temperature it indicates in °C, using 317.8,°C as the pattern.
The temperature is 77,°C
